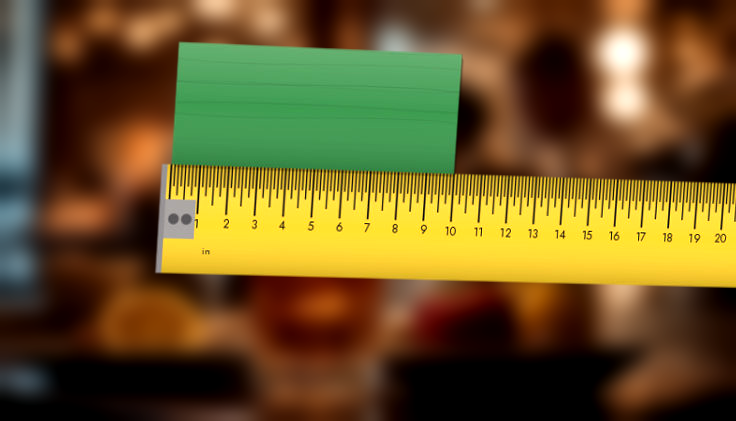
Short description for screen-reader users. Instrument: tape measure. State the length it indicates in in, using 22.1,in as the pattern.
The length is 10,in
